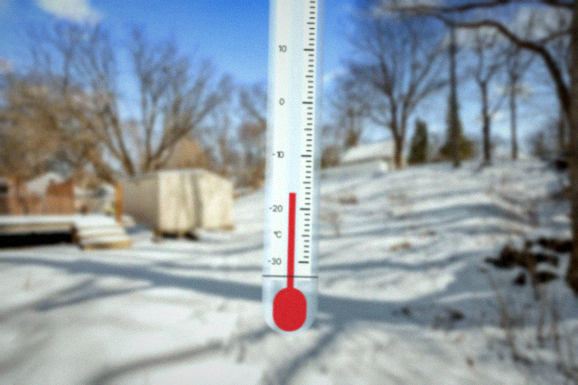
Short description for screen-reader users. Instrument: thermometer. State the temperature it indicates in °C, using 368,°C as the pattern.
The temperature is -17,°C
